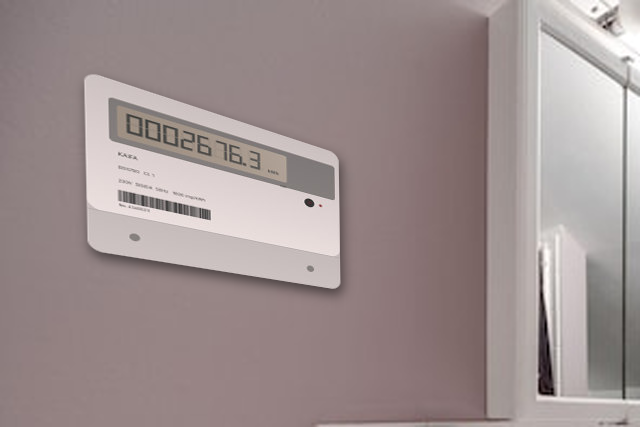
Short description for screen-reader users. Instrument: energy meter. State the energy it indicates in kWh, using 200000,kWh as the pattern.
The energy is 2676.3,kWh
